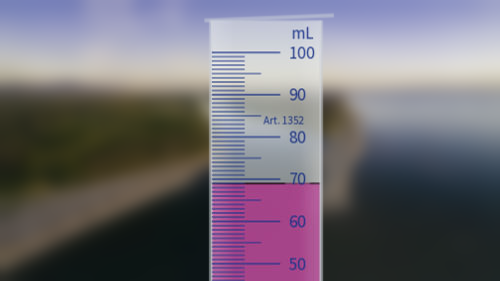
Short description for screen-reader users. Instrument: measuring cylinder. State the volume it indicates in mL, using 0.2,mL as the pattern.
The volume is 69,mL
